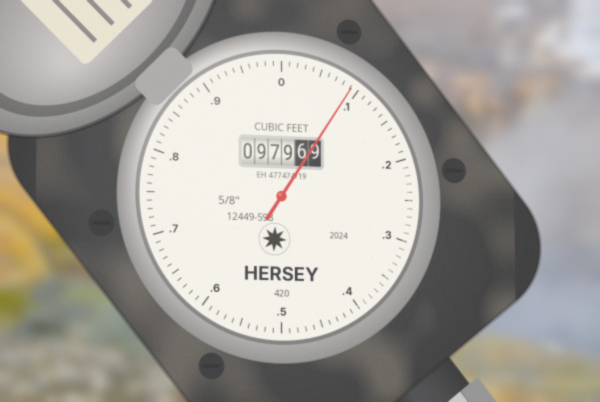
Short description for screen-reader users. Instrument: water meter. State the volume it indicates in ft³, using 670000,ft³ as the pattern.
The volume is 97969.09,ft³
